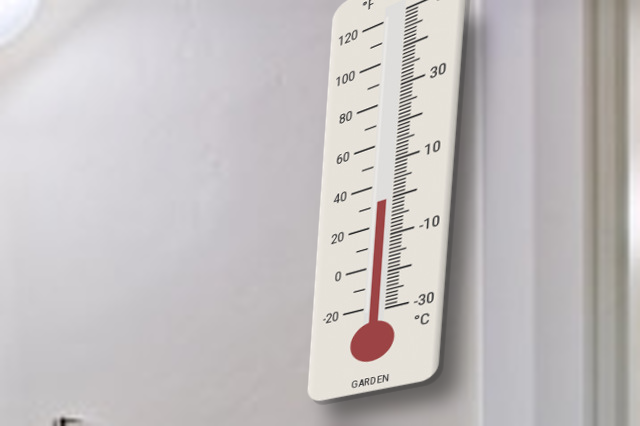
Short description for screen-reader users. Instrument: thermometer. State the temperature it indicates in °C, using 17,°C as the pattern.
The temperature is 0,°C
